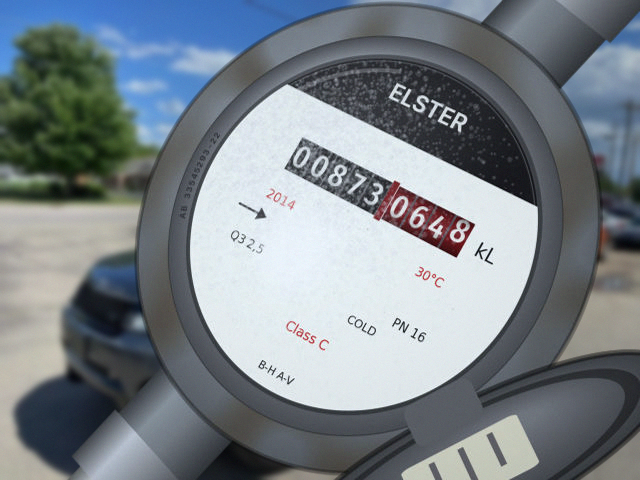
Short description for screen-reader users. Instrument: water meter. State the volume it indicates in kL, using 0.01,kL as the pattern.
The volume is 873.0648,kL
